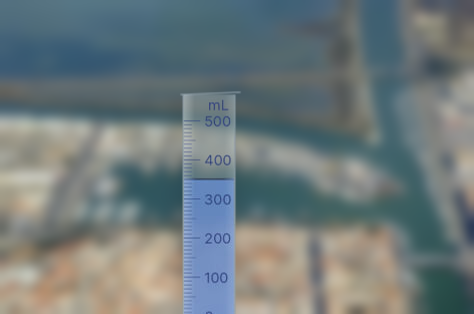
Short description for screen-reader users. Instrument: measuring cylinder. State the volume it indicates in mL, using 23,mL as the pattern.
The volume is 350,mL
